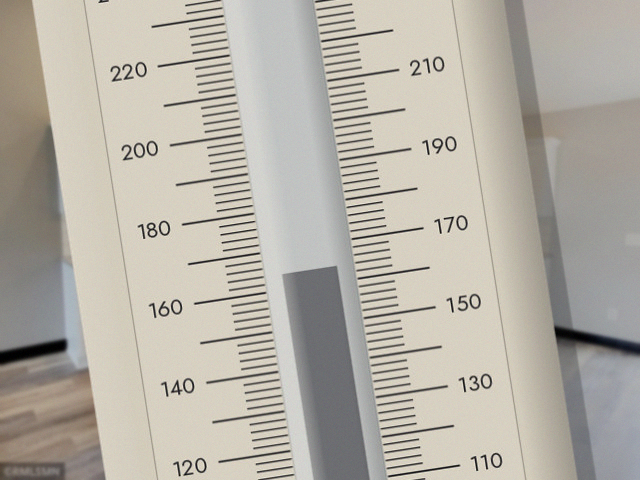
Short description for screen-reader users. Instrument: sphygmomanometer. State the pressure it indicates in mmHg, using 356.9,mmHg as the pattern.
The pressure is 164,mmHg
